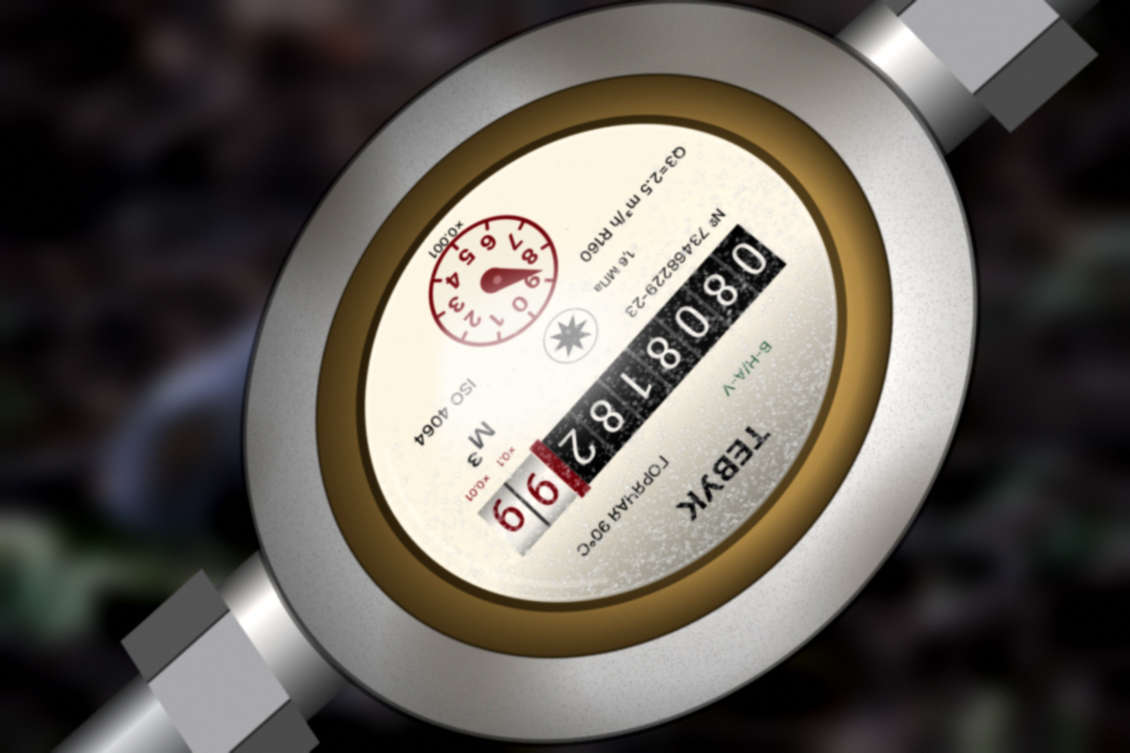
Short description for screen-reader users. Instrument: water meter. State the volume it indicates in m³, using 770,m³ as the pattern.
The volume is 808182.988,m³
